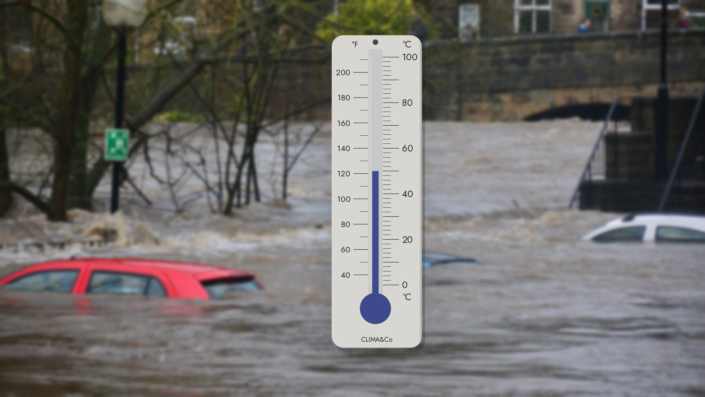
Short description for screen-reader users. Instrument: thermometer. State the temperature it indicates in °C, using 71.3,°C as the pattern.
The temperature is 50,°C
